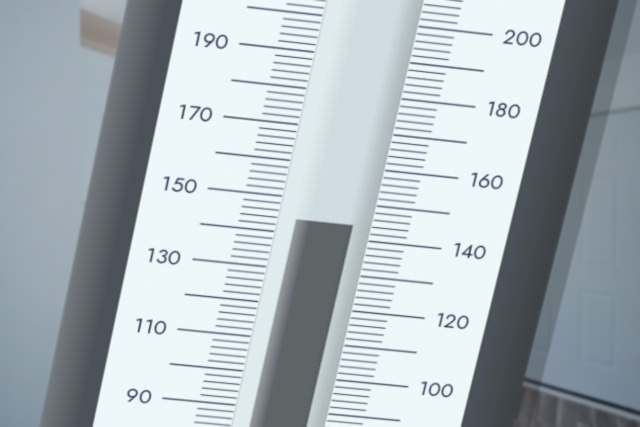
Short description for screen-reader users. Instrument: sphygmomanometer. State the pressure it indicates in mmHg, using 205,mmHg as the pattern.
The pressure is 144,mmHg
